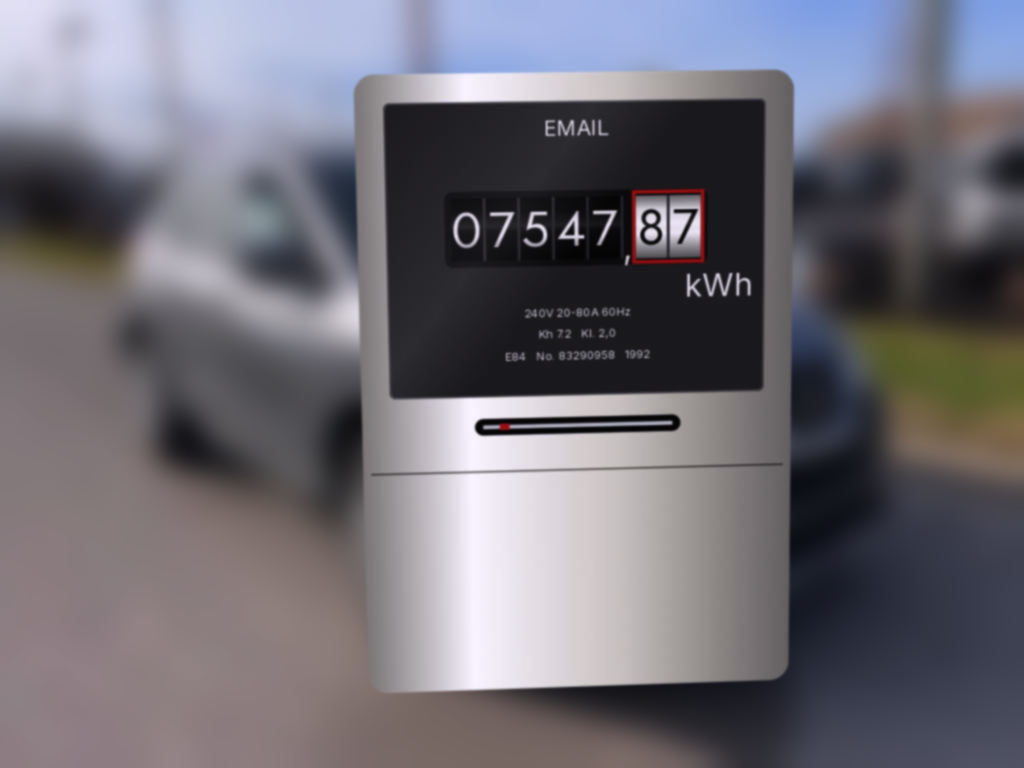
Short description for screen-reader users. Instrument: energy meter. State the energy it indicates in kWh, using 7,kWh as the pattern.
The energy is 7547.87,kWh
